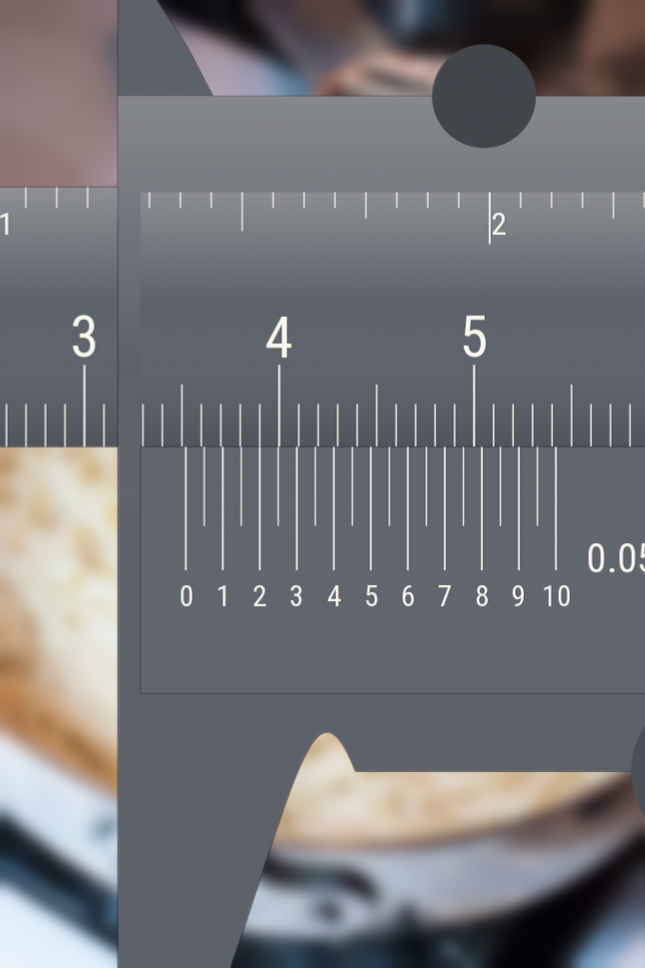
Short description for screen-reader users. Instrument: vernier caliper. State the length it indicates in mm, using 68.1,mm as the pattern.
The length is 35.2,mm
